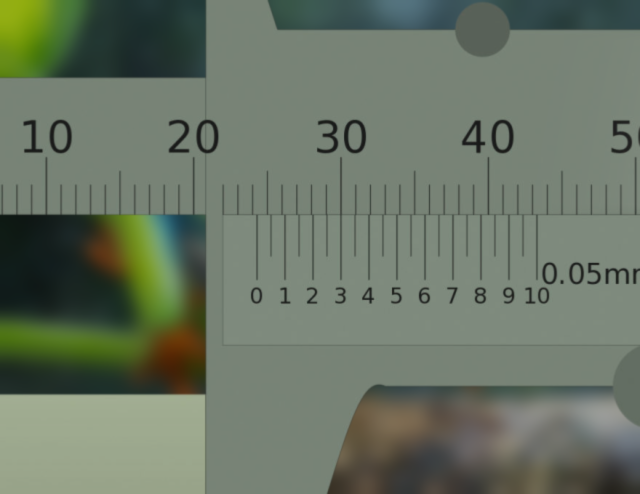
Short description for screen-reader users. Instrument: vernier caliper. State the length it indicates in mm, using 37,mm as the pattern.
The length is 24.3,mm
